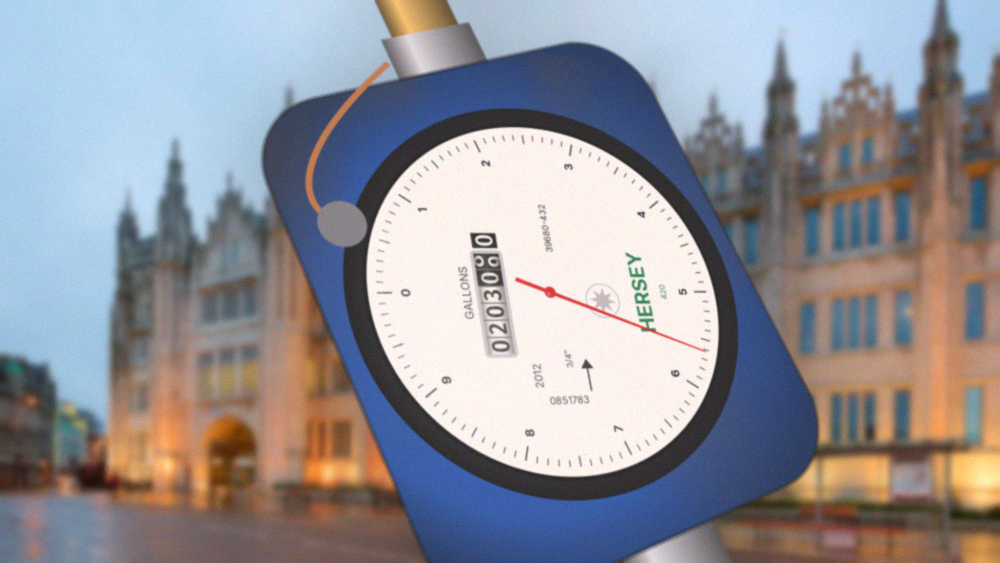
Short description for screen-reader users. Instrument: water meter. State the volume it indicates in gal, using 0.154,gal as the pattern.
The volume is 203085.6,gal
